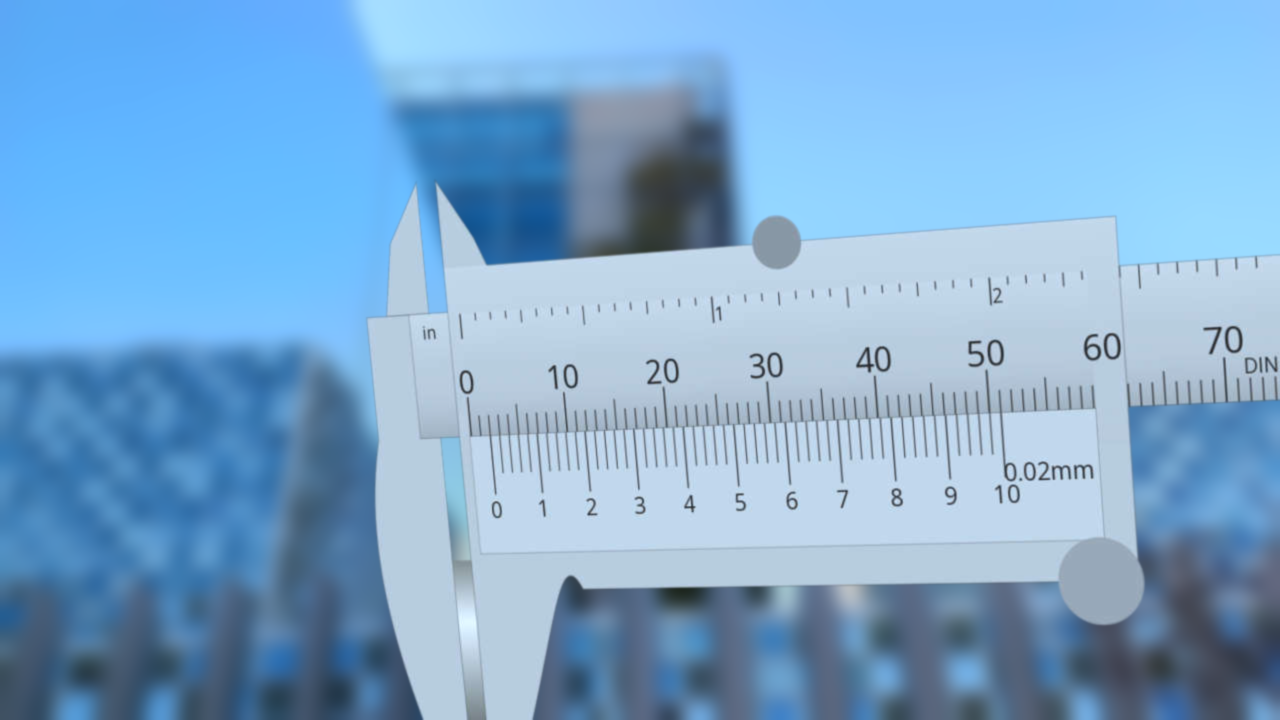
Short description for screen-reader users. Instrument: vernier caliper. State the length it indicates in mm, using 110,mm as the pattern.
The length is 2.0,mm
